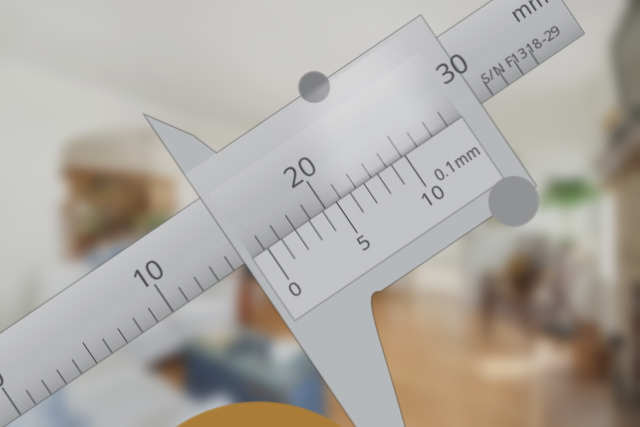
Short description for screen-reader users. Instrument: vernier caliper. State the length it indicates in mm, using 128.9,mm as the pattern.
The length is 16.2,mm
